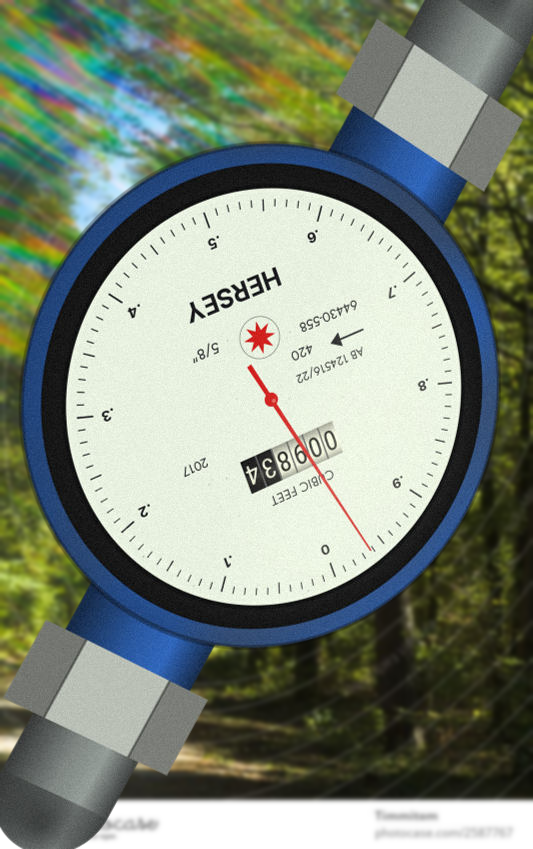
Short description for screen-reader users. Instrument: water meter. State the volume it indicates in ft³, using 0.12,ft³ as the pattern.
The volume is 9833.96,ft³
